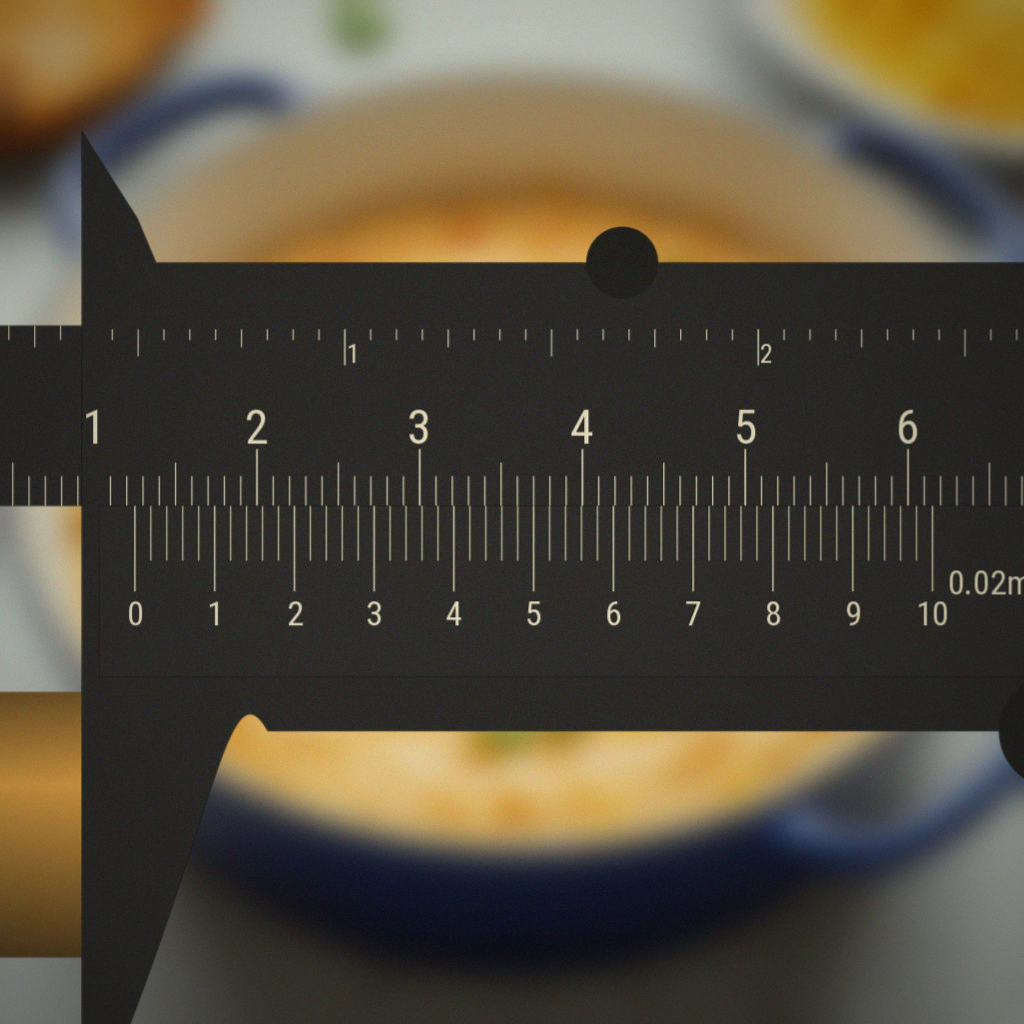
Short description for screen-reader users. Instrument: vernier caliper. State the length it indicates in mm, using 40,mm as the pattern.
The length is 12.5,mm
